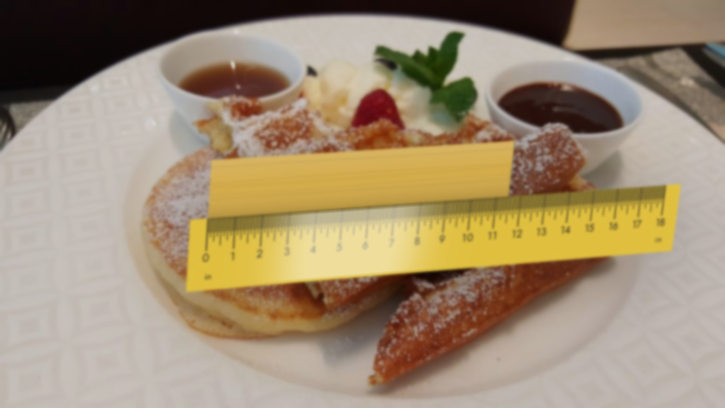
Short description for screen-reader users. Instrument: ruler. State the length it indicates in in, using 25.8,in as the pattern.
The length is 11.5,in
